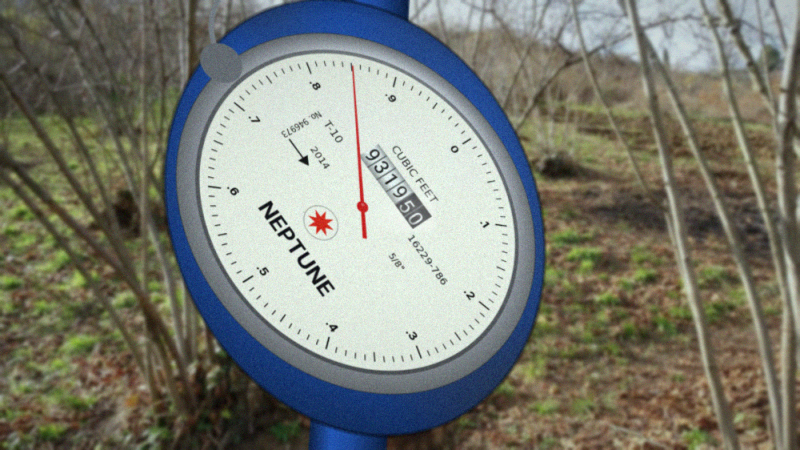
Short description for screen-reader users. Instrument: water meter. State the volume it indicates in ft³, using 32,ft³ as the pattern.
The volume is 931949.85,ft³
